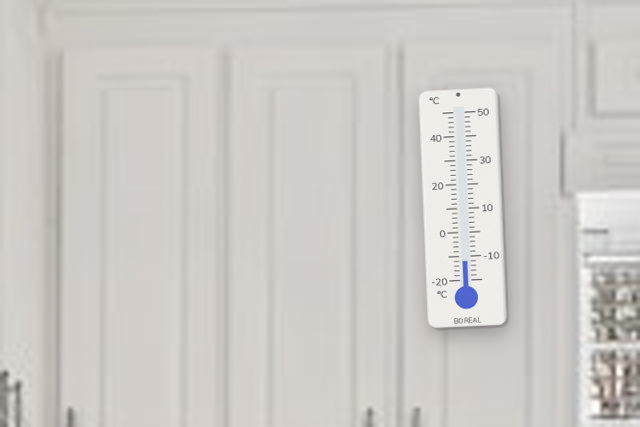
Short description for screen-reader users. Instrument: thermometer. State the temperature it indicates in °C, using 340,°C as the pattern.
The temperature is -12,°C
